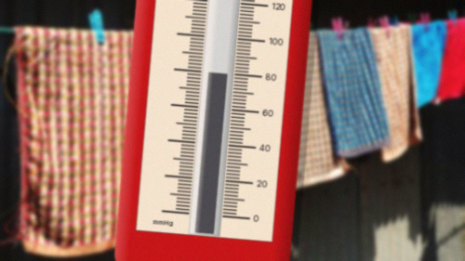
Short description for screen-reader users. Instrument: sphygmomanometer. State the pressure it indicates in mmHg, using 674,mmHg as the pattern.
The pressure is 80,mmHg
